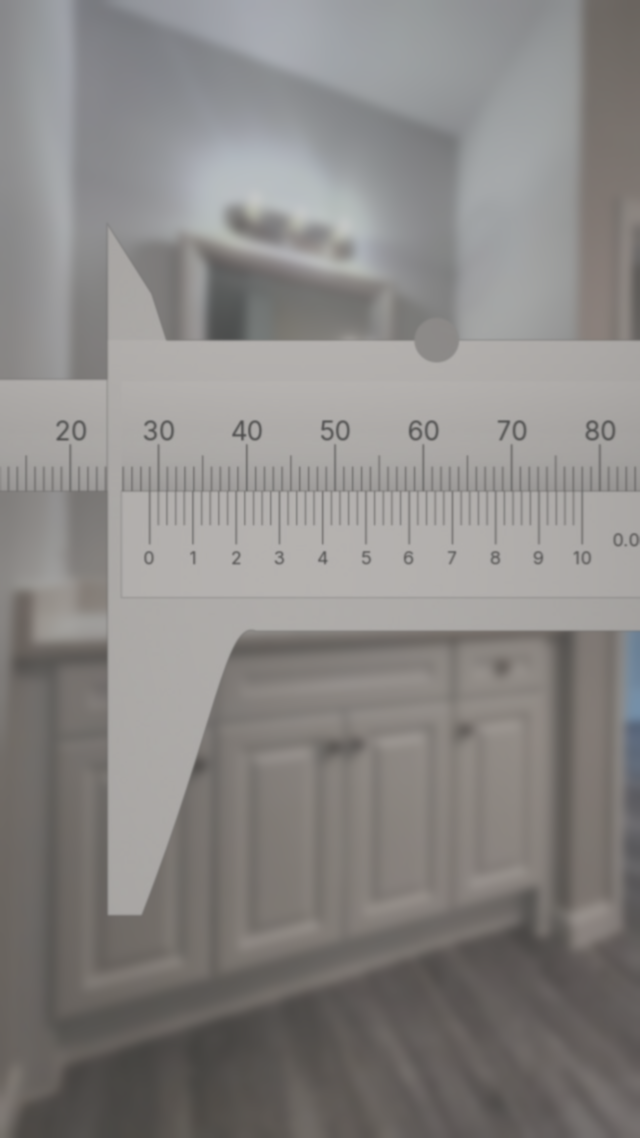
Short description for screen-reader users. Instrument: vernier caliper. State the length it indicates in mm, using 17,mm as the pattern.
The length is 29.0,mm
